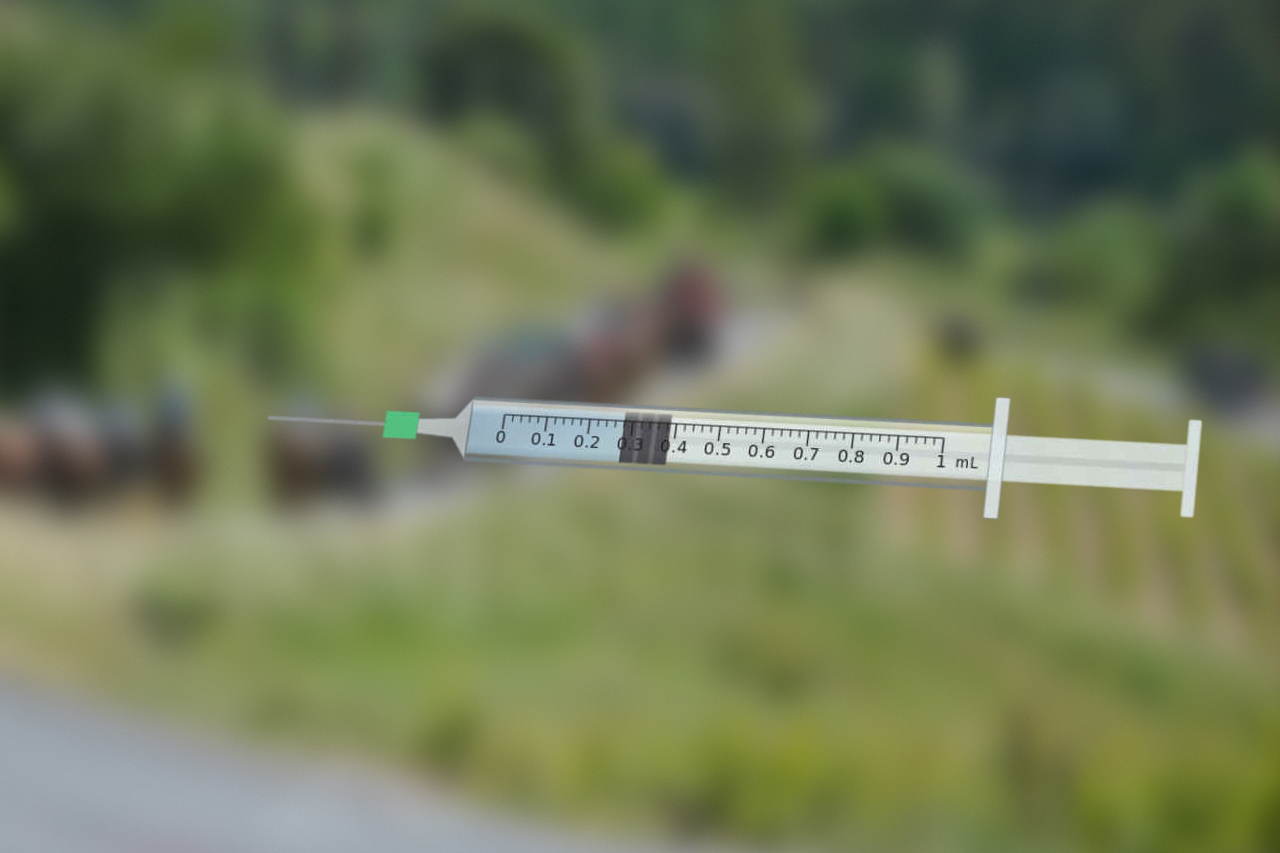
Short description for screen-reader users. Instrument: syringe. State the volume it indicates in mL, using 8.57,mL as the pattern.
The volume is 0.28,mL
